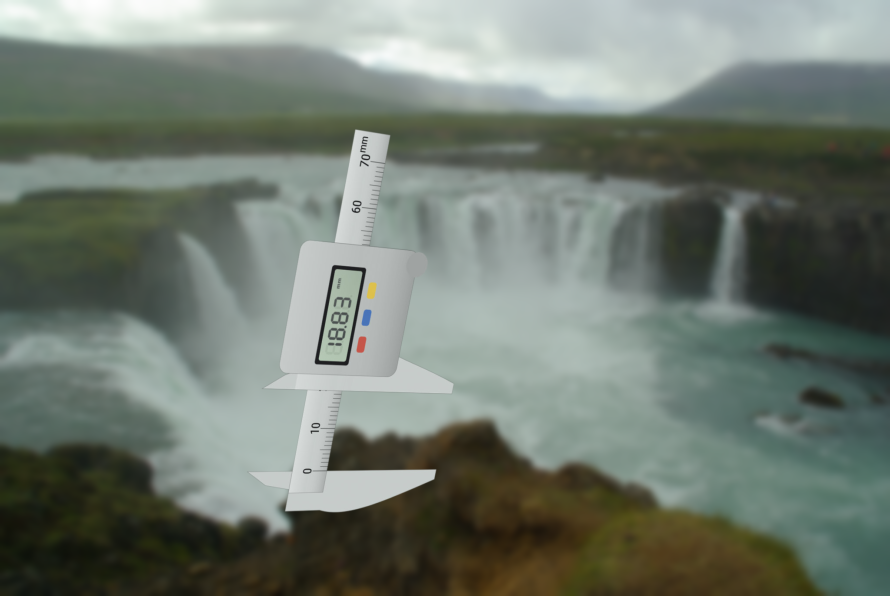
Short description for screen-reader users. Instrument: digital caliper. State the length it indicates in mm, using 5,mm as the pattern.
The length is 18.83,mm
